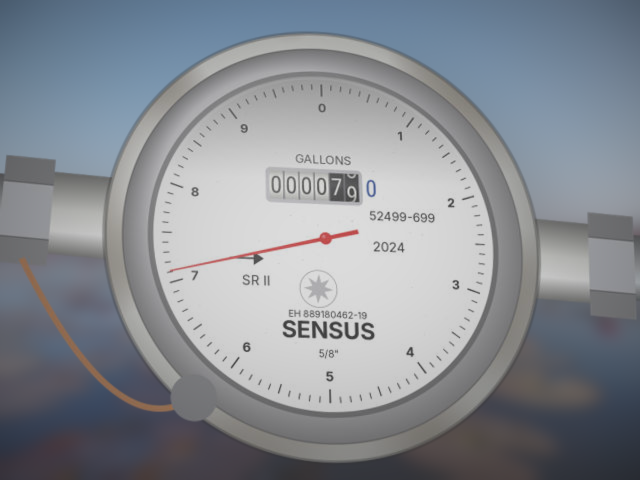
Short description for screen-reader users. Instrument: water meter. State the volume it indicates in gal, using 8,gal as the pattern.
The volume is 787.1,gal
